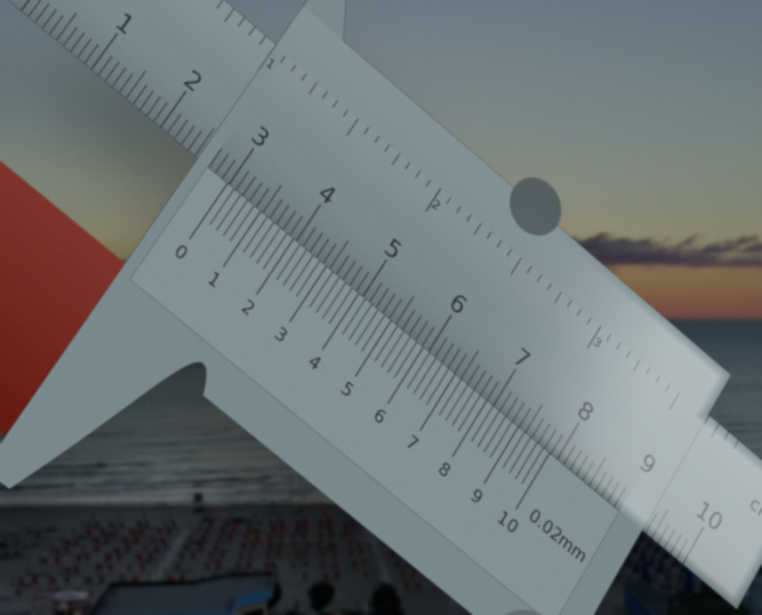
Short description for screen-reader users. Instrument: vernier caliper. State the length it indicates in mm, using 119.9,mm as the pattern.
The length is 29.8,mm
